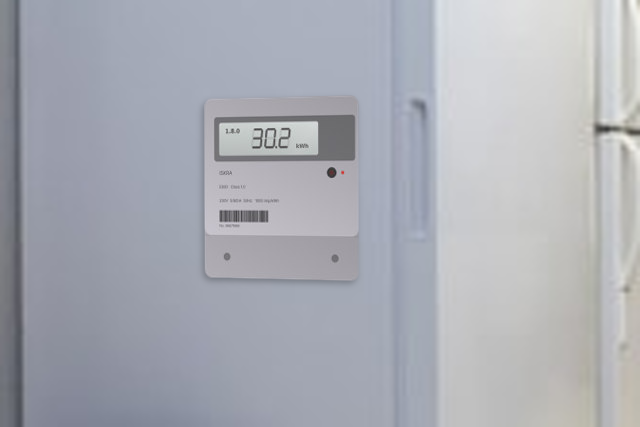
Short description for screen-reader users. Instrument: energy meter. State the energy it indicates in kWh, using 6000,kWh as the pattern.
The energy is 30.2,kWh
